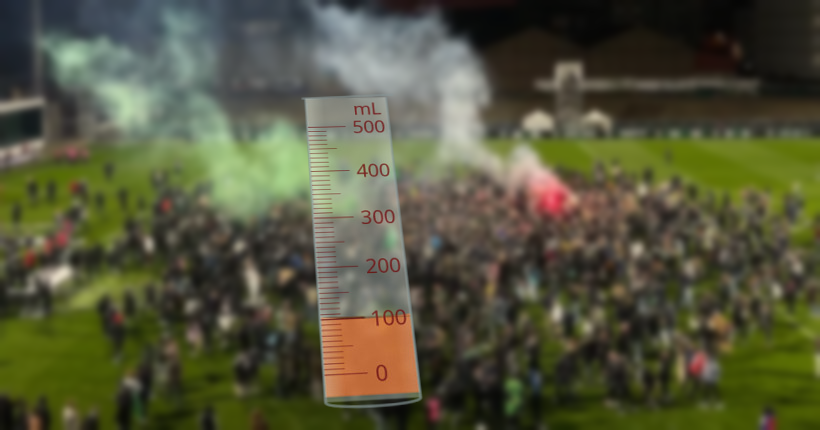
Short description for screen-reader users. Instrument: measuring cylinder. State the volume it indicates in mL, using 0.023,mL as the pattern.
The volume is 100,mL
